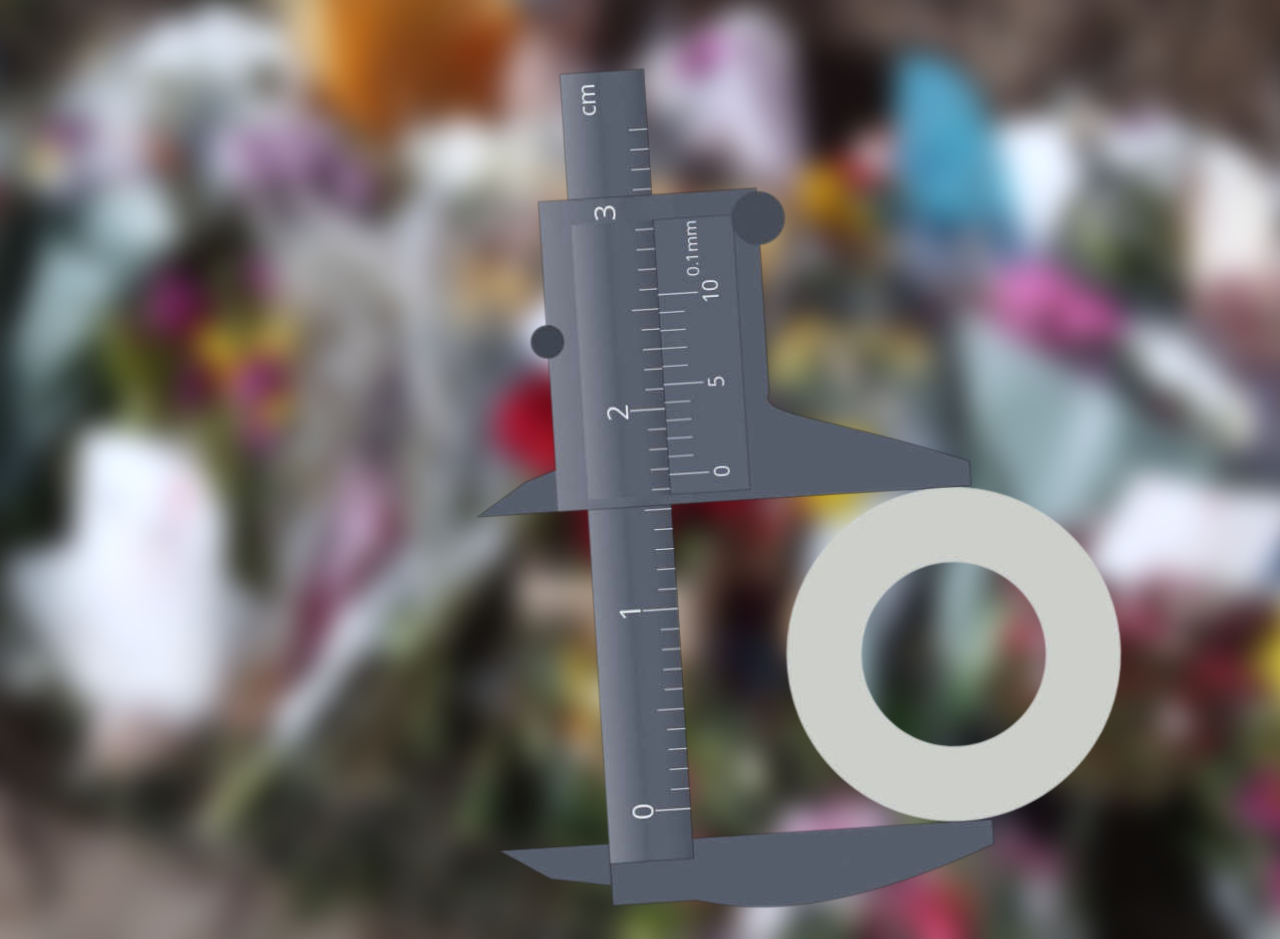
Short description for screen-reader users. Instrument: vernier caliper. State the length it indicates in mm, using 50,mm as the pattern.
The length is 16.7,mm
